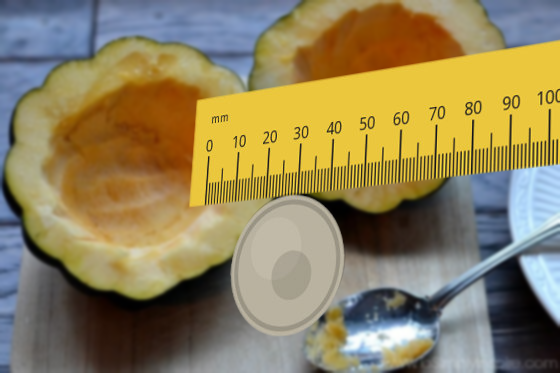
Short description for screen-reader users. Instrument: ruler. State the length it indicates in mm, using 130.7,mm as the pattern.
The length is 35,mm
